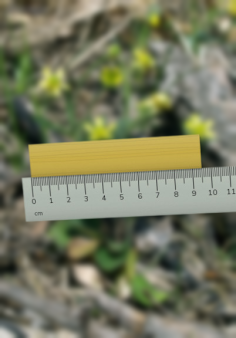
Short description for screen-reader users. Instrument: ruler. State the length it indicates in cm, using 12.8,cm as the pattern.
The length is 9.5,cm
